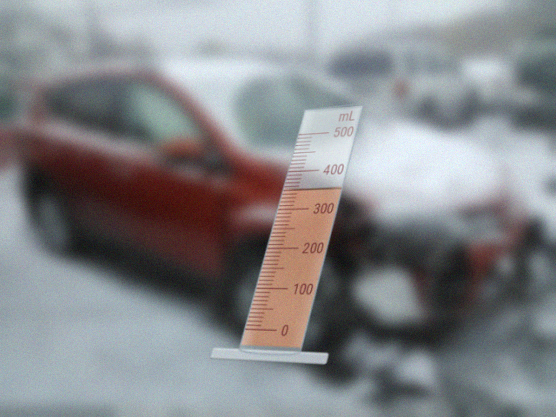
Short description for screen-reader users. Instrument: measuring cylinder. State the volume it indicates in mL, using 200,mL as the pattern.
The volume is 350,mL
